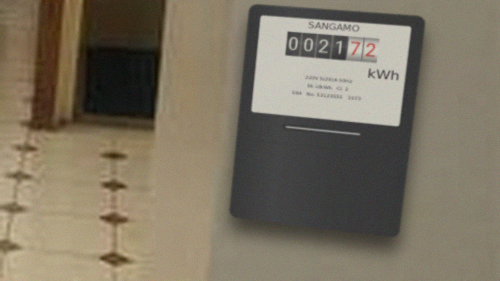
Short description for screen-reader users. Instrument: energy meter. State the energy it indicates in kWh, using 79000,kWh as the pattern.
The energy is 21.72,kWh
